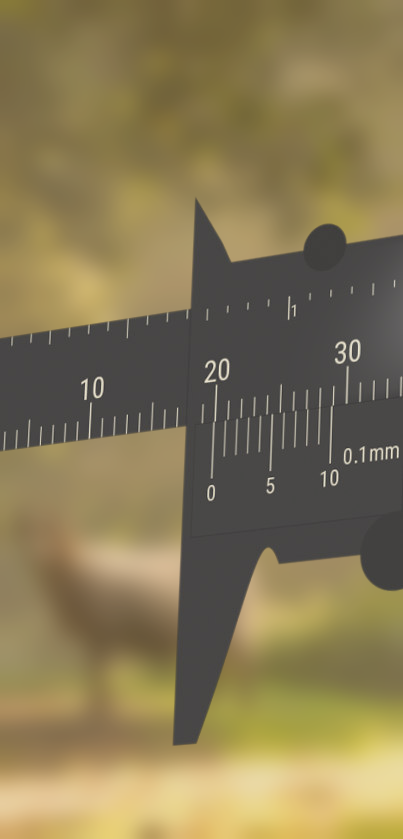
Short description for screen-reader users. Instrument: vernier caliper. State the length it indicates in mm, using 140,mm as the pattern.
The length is 19.9,mm
